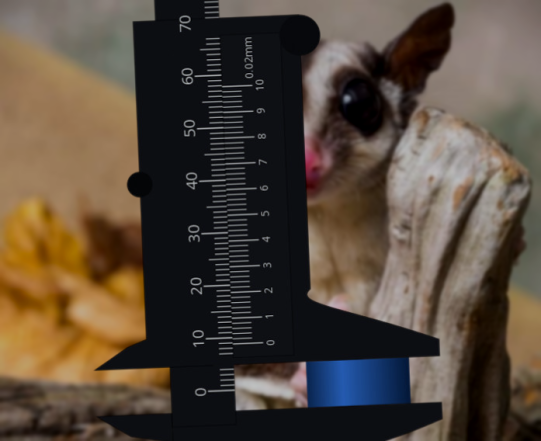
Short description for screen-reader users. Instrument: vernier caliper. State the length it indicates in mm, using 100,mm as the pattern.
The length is 8.8,mm
